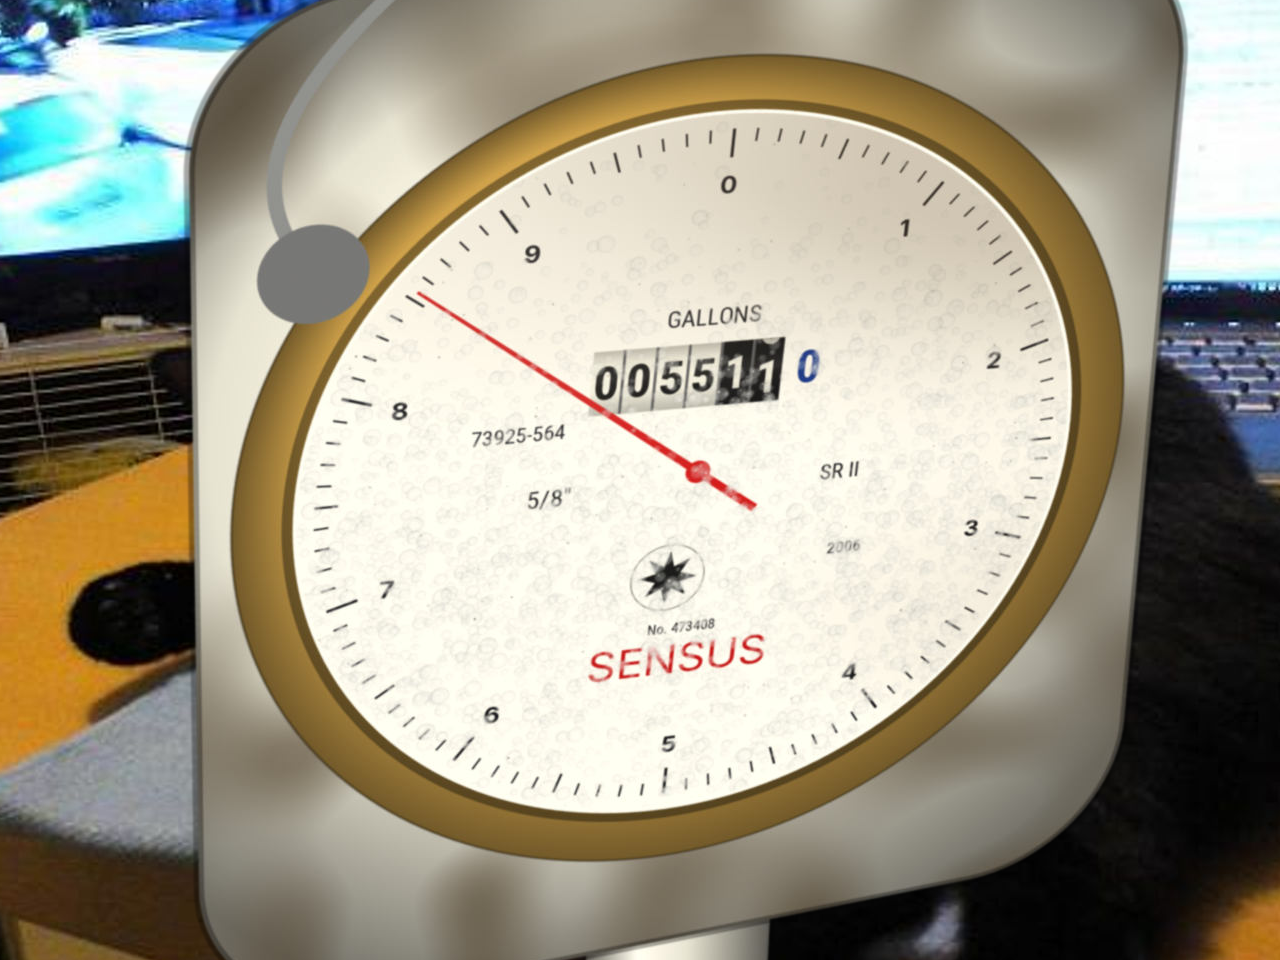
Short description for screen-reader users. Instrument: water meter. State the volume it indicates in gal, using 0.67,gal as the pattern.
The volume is 55108.5,gal
